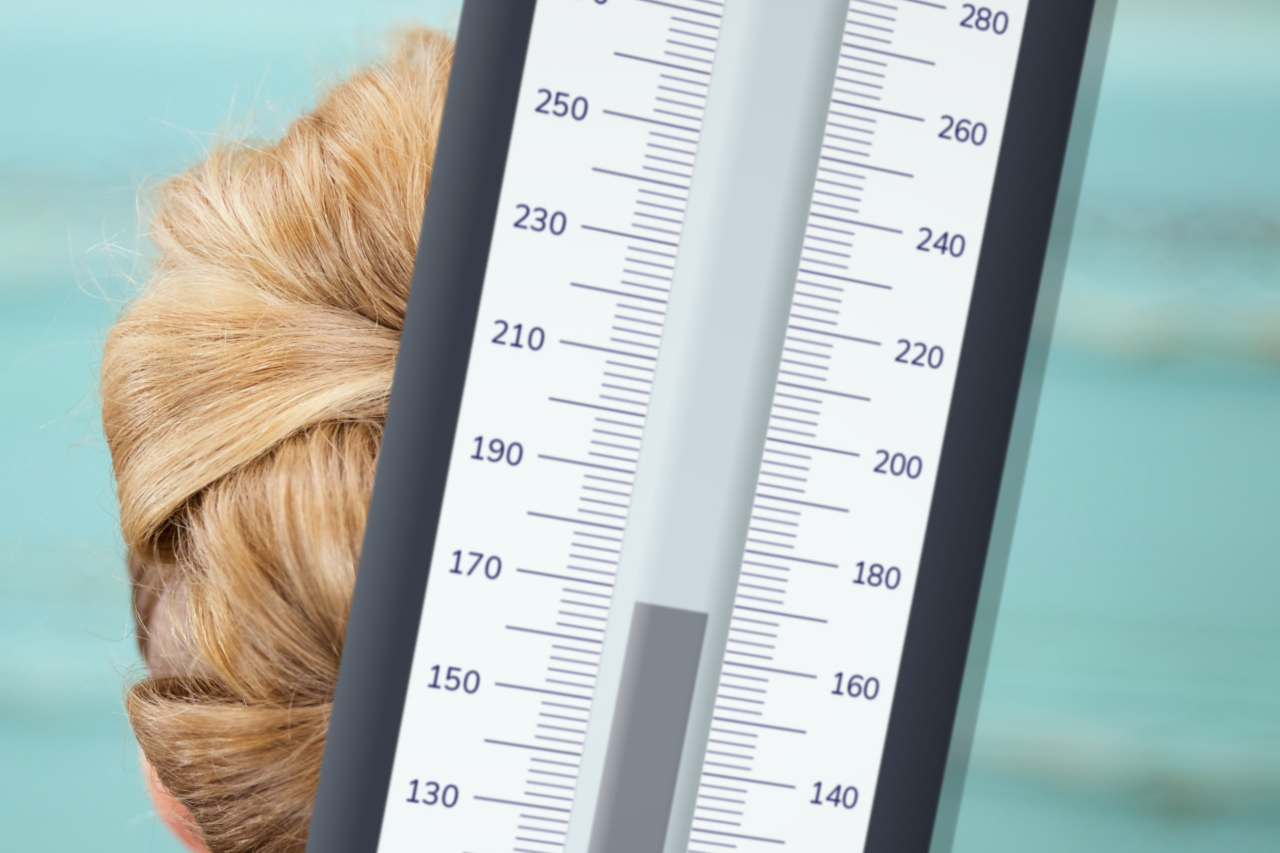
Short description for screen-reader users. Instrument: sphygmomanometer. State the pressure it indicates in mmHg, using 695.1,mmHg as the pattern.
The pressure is 168,mmHg
